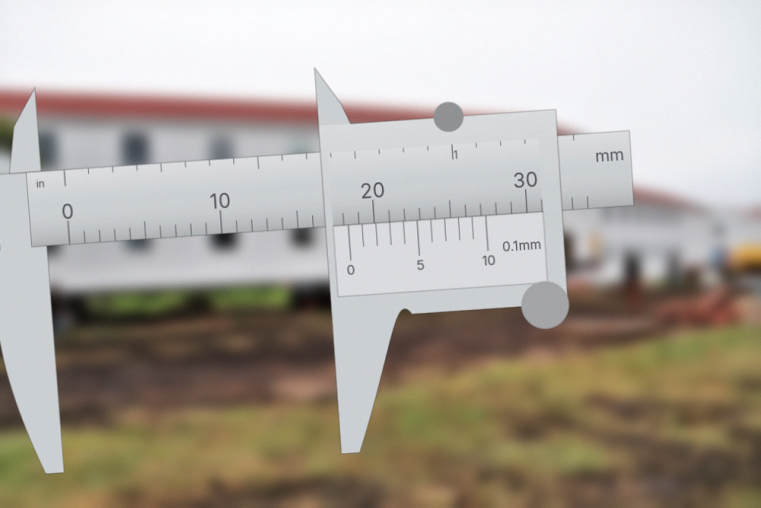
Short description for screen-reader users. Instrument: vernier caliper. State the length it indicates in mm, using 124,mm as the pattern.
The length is 18.3,mm
